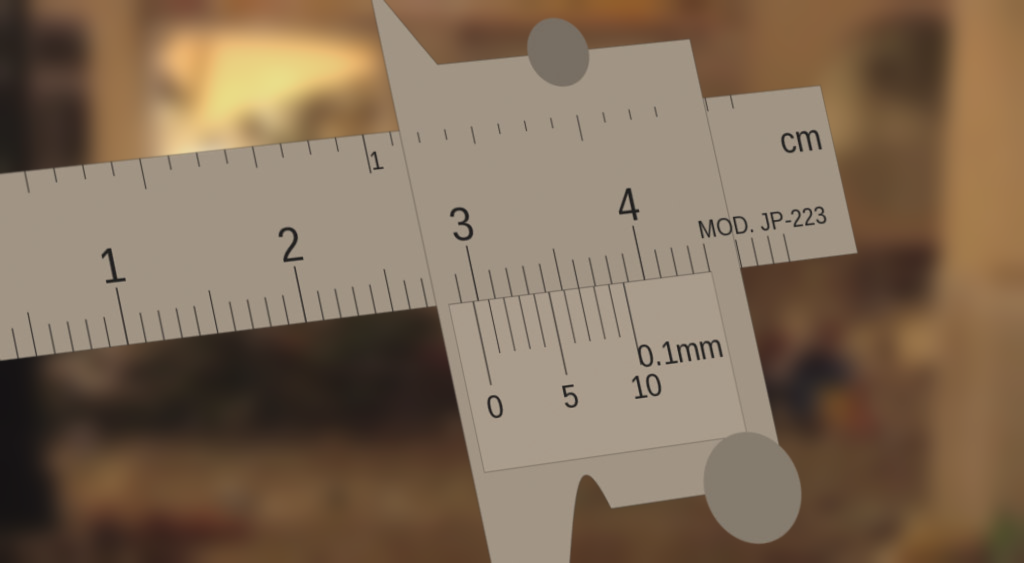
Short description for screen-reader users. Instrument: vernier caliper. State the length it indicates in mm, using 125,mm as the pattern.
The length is 29.7,mm
